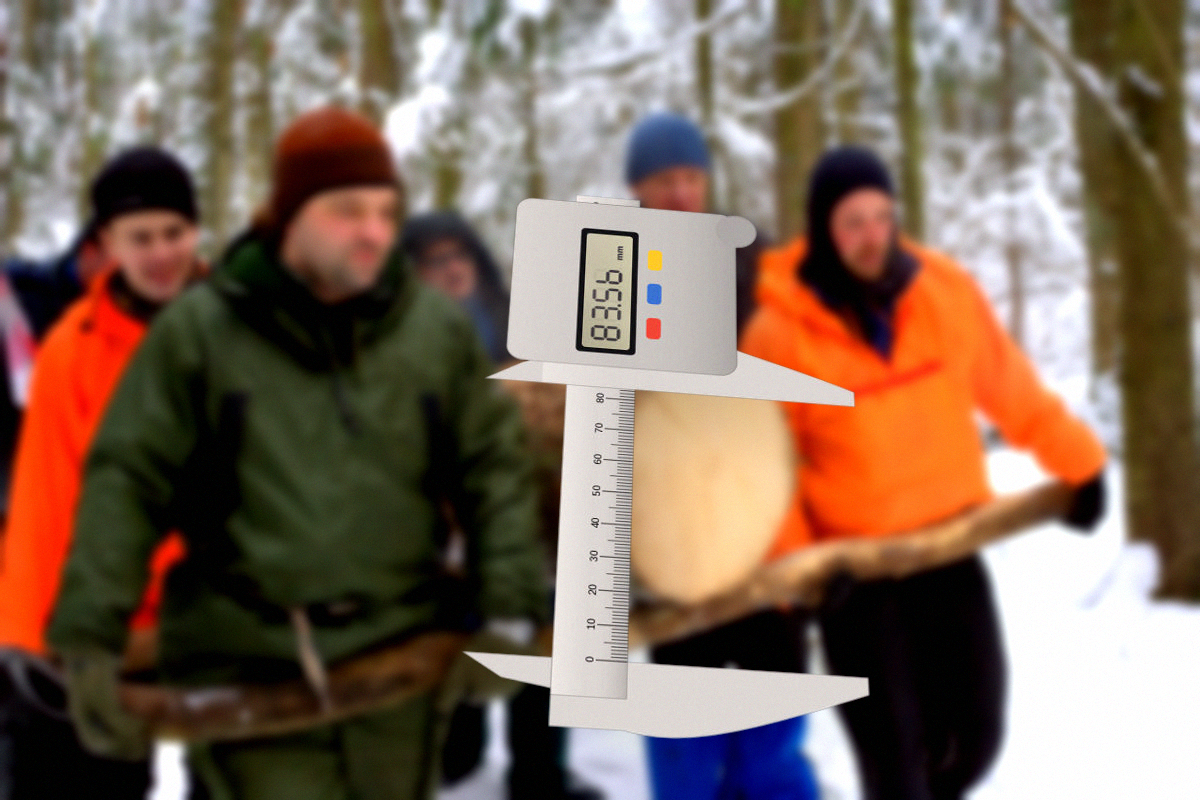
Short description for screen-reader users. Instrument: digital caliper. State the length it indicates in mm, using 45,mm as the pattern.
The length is 83.56,mm
